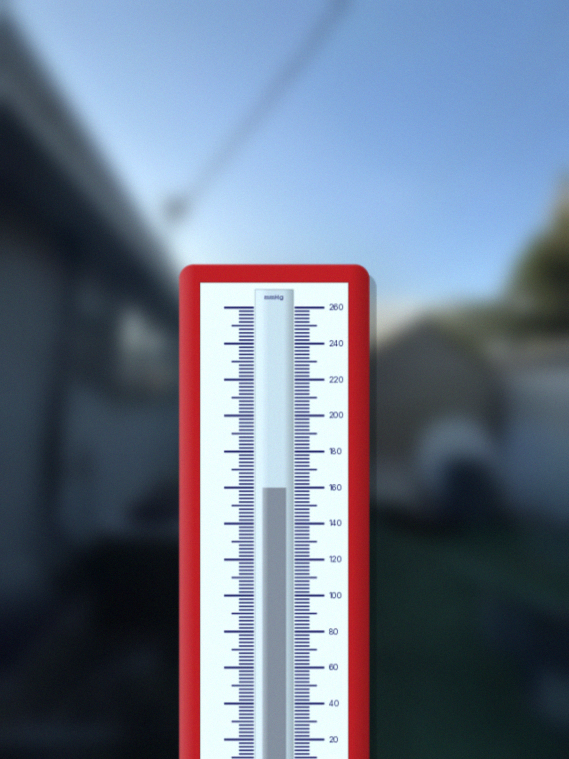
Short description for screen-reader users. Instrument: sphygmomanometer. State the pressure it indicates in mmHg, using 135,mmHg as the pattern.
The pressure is 160,mmHg
